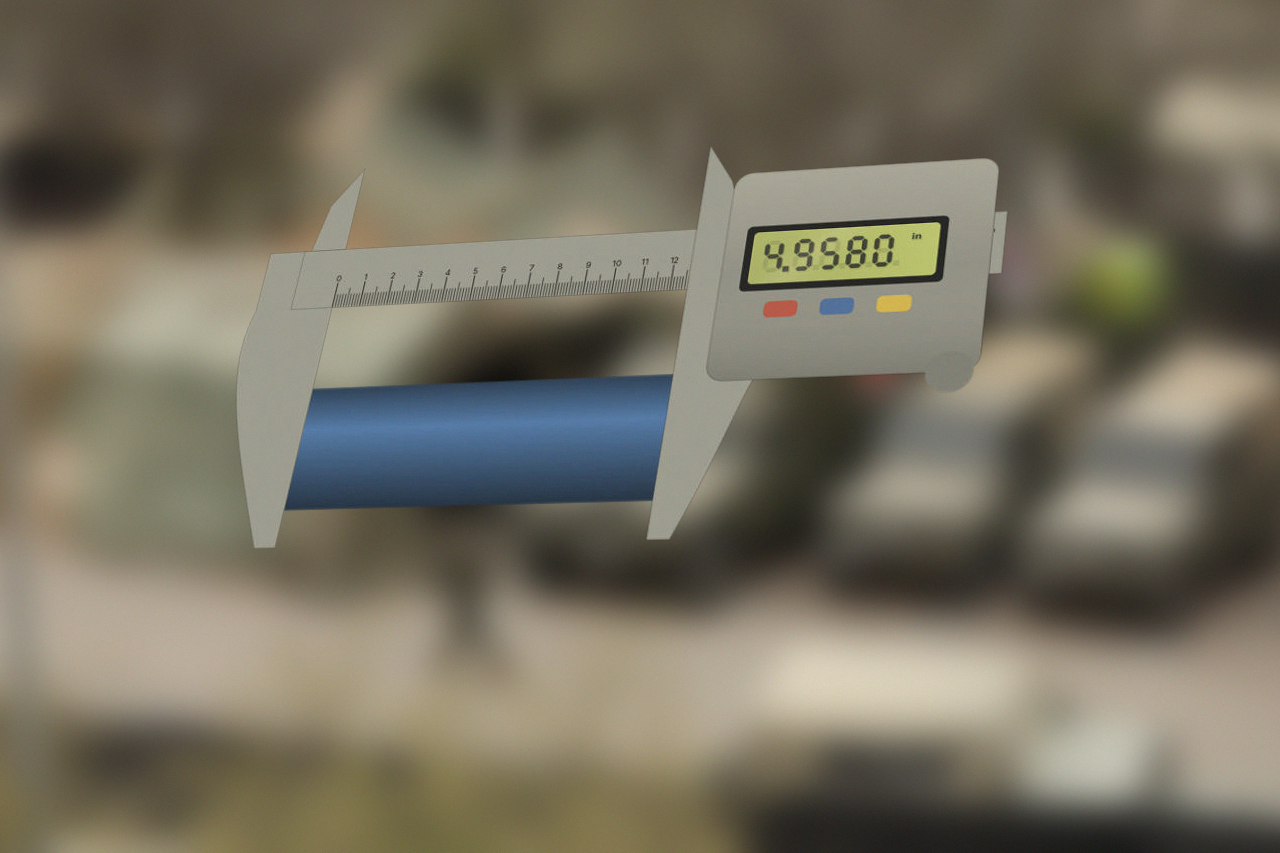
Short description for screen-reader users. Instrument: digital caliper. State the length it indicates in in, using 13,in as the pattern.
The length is 4.9580,in
